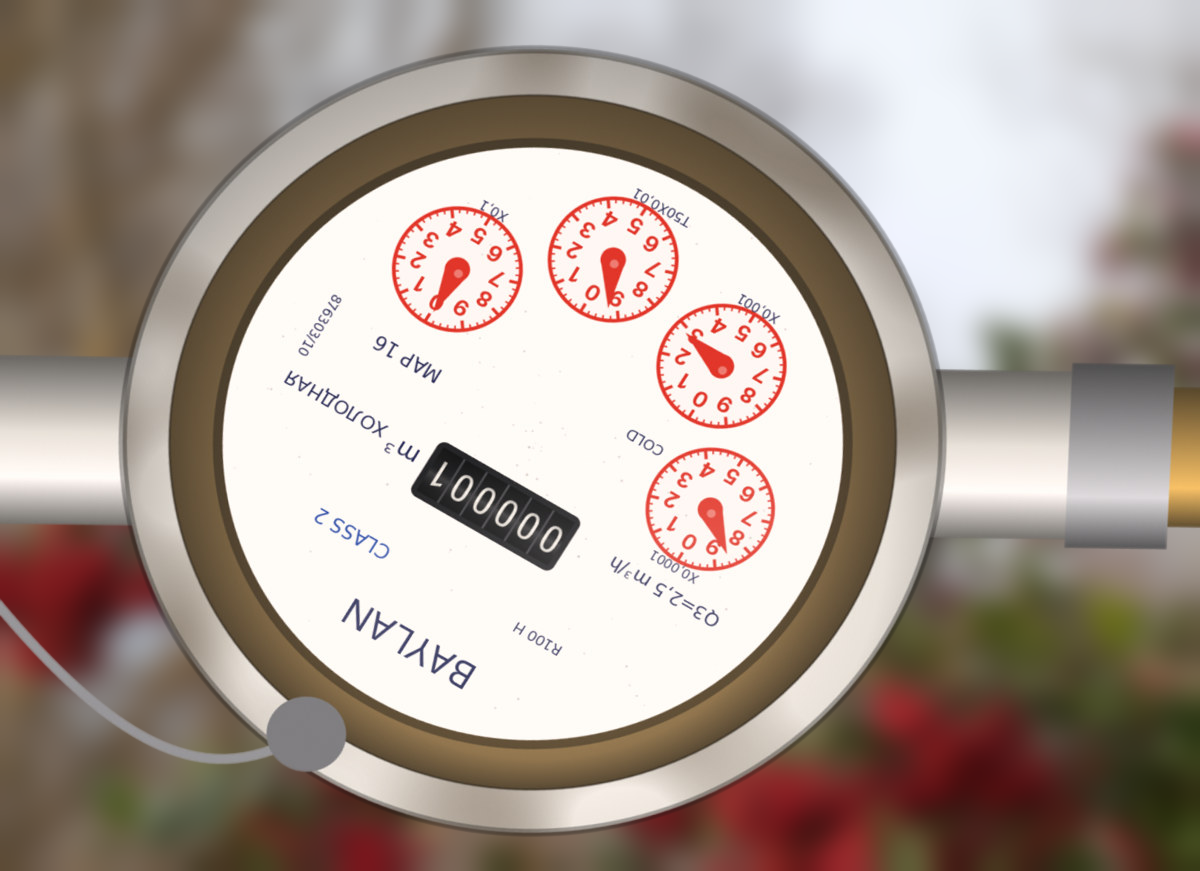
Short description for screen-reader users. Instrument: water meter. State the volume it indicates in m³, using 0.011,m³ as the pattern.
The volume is 0.9928,m³
